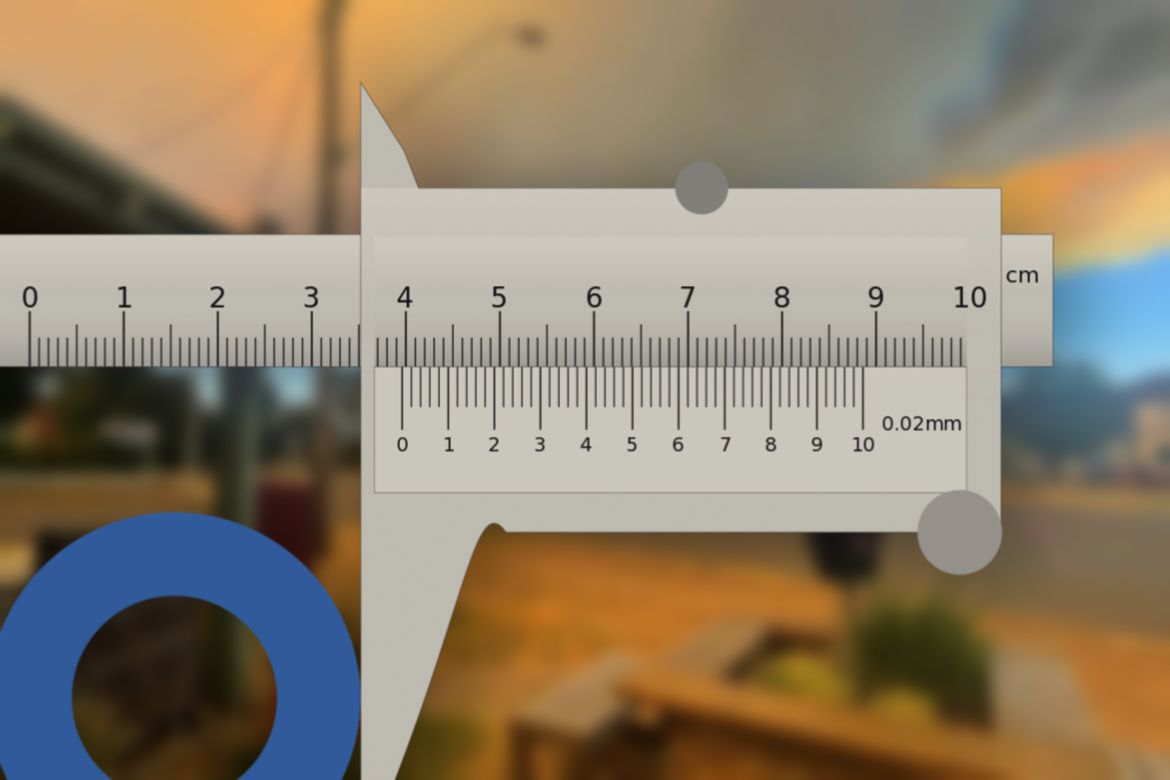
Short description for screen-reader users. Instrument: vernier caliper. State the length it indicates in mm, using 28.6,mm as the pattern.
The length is 39.6,mm
